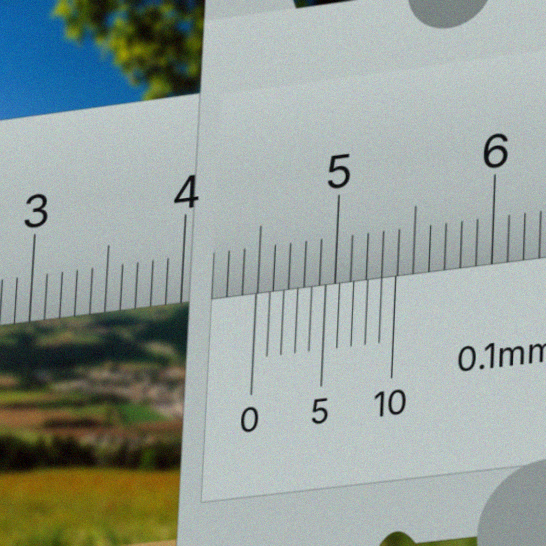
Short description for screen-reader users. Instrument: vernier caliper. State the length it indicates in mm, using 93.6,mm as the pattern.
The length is 44.9,mm
